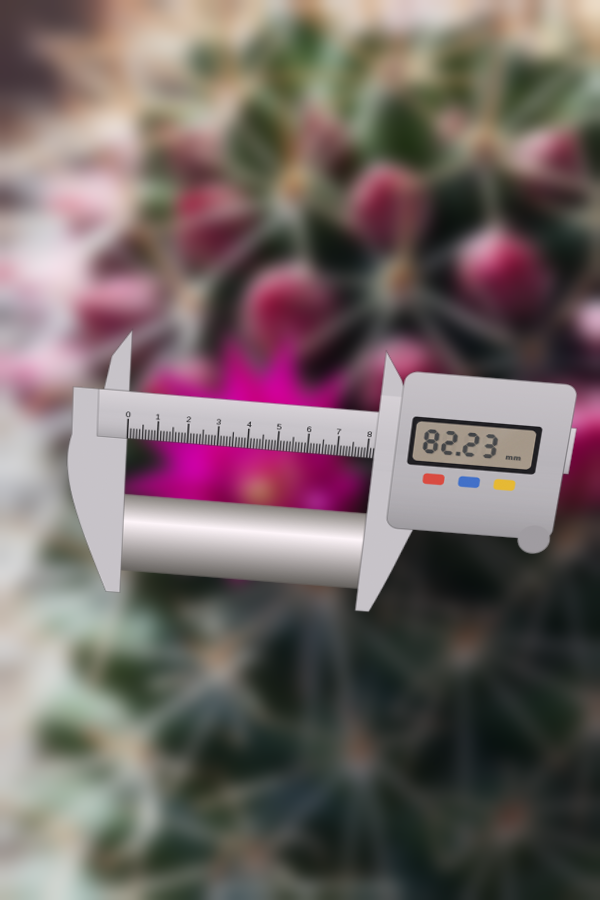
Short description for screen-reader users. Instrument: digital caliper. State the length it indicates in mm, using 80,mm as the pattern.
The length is 82.23,mm
